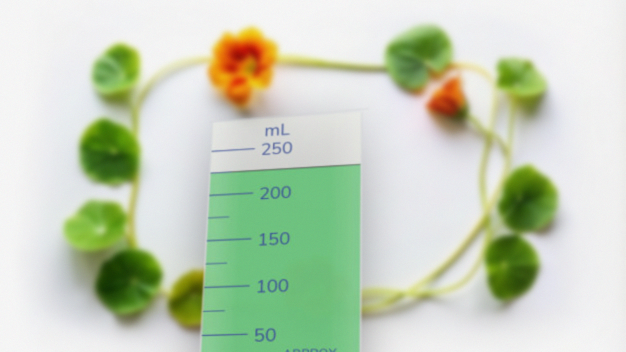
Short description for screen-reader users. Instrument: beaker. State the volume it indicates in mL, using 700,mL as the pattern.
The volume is 225,mL
